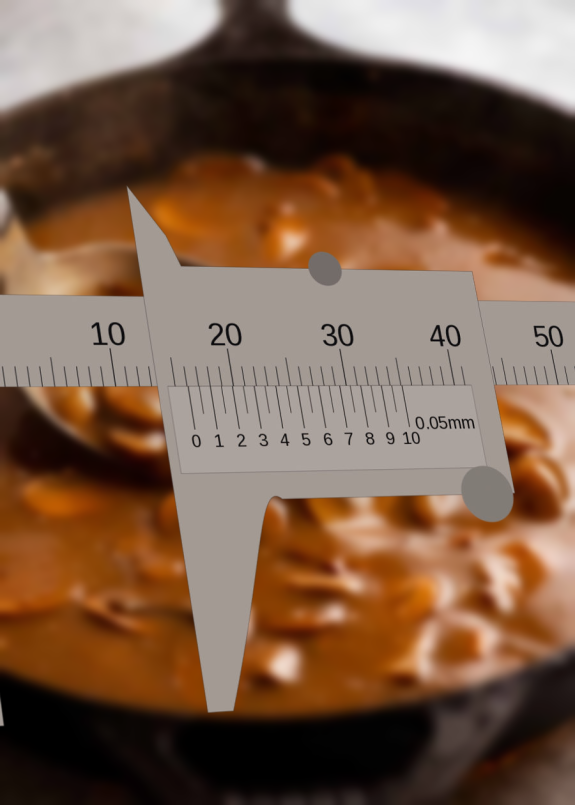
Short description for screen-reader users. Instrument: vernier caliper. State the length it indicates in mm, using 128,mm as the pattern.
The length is 16.1,mm
